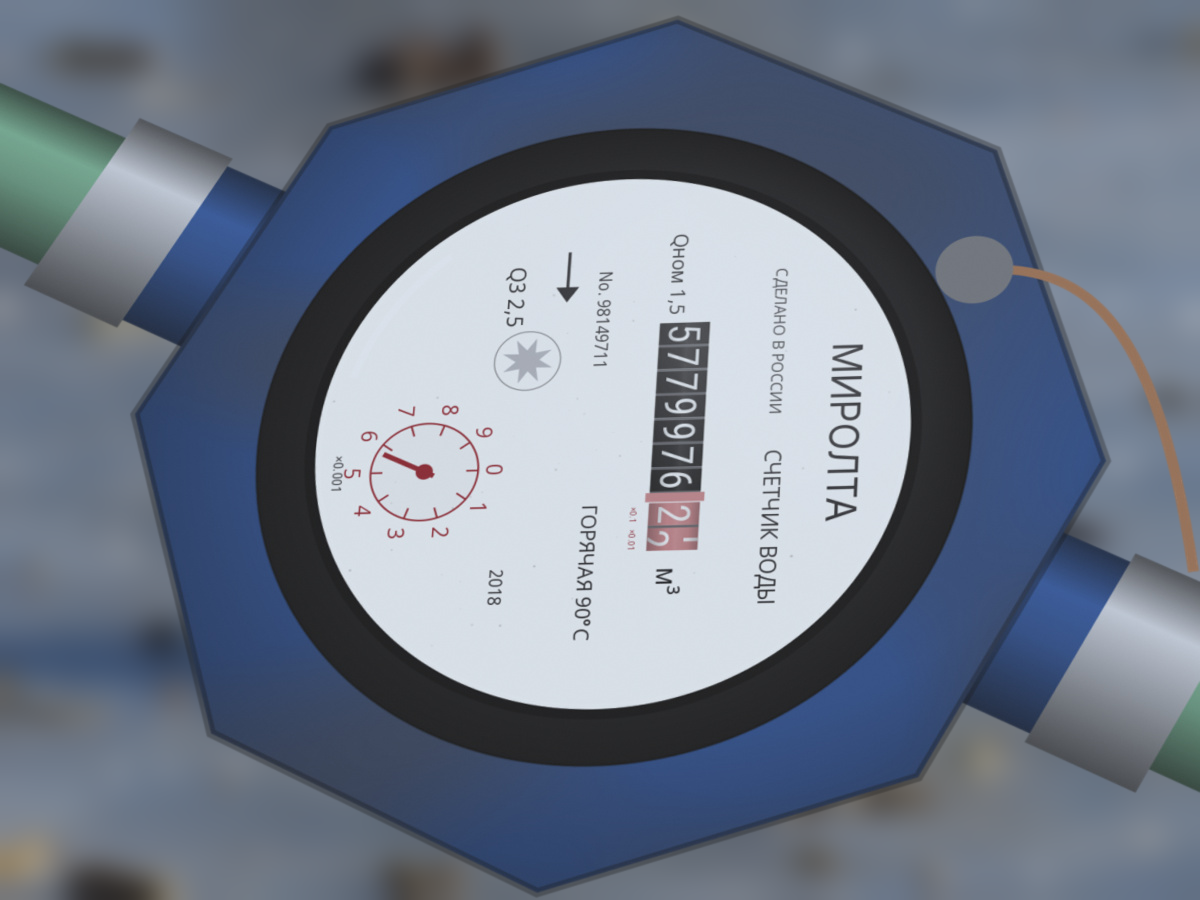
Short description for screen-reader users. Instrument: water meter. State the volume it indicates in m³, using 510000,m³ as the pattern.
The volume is 5779976.215,m³
